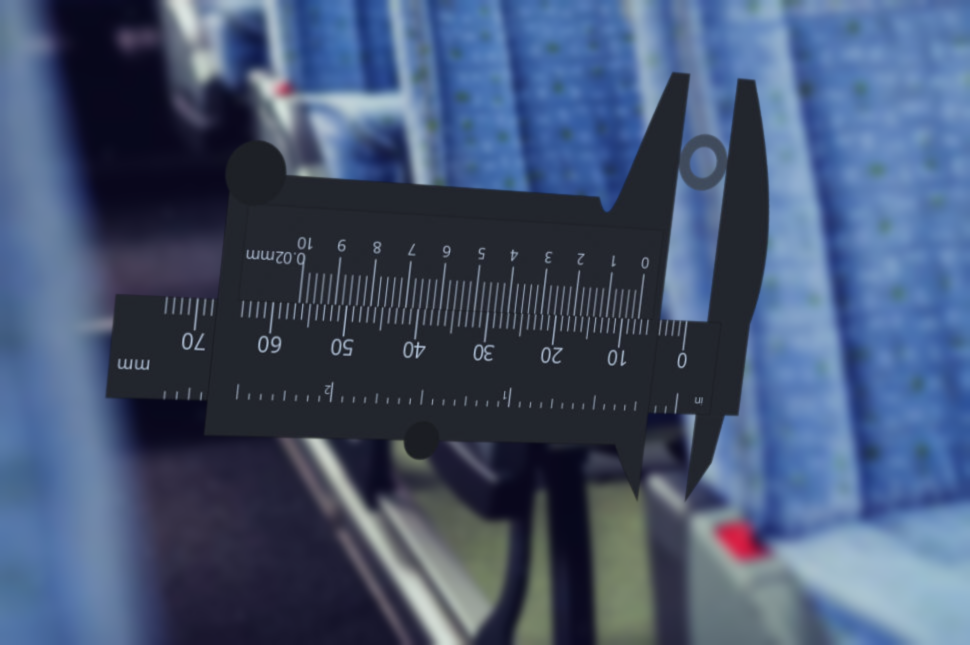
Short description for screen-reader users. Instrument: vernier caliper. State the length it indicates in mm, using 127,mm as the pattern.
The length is 7.5,mm
